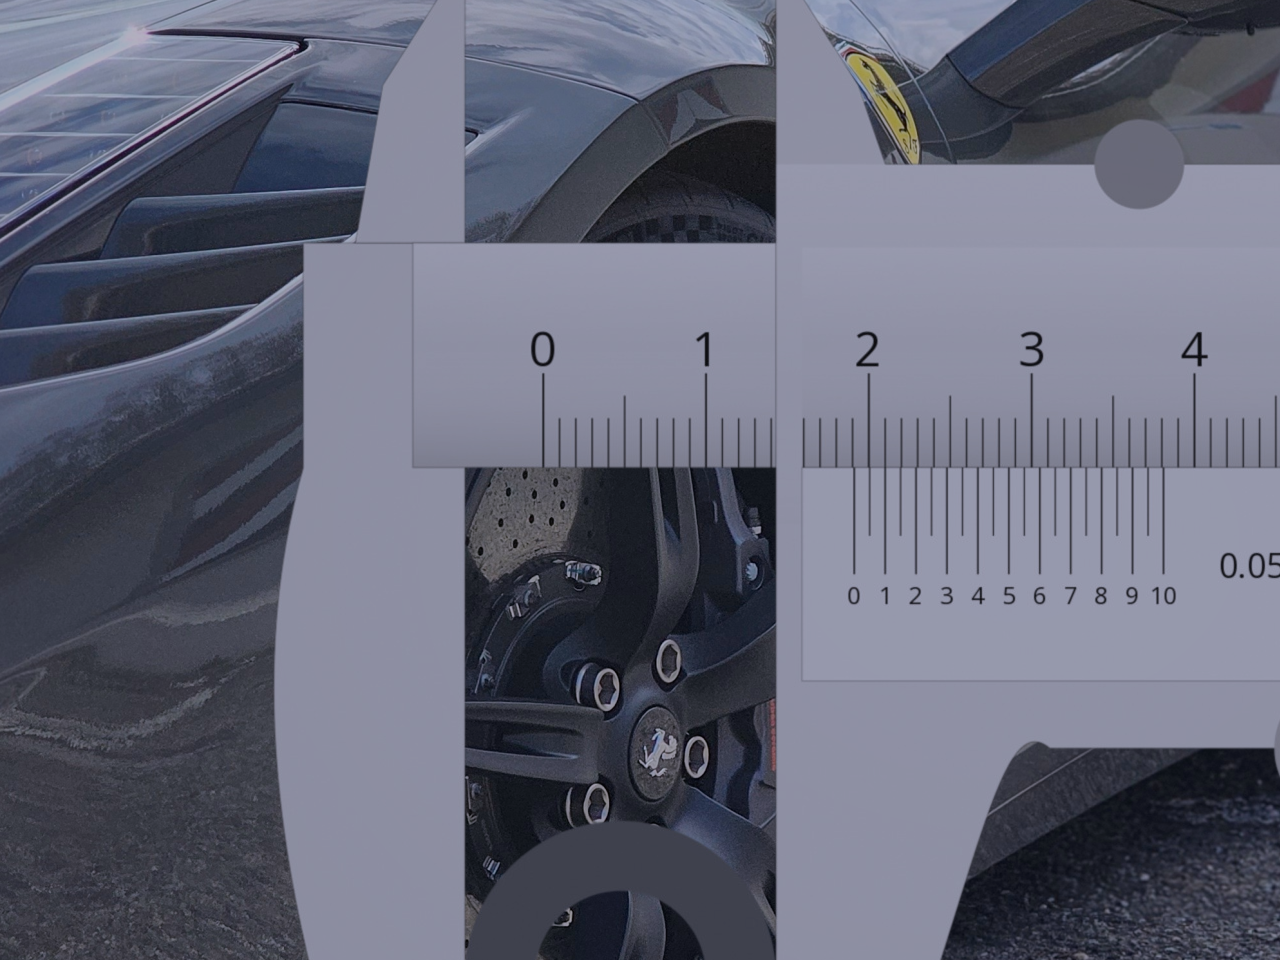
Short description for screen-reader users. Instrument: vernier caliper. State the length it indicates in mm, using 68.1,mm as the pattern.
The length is 19.1,mm
